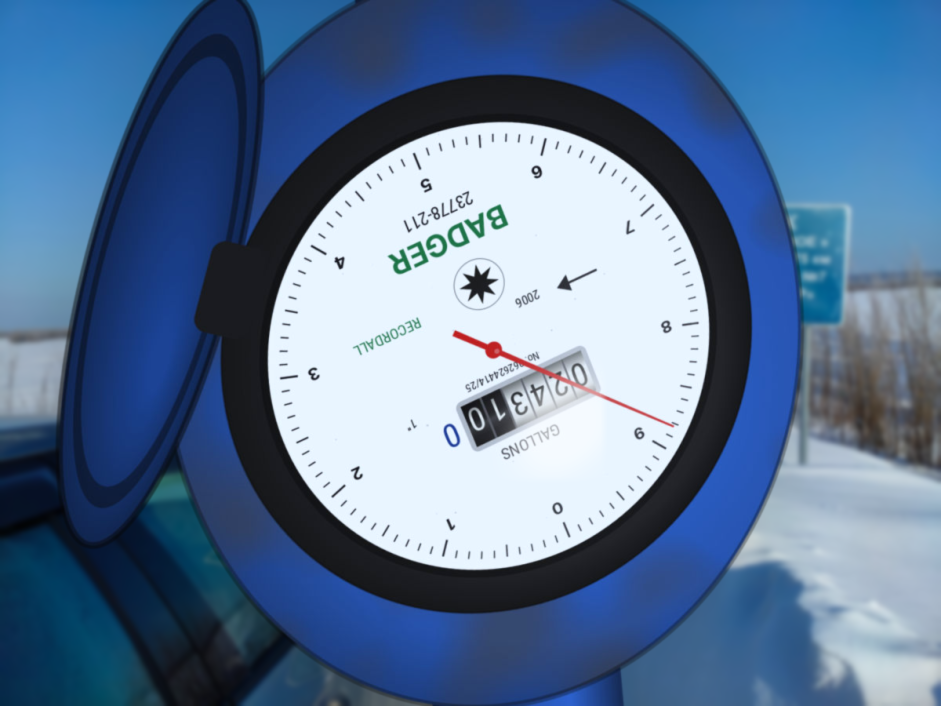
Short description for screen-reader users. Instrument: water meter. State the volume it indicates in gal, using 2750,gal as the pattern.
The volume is 243098.8,gal
